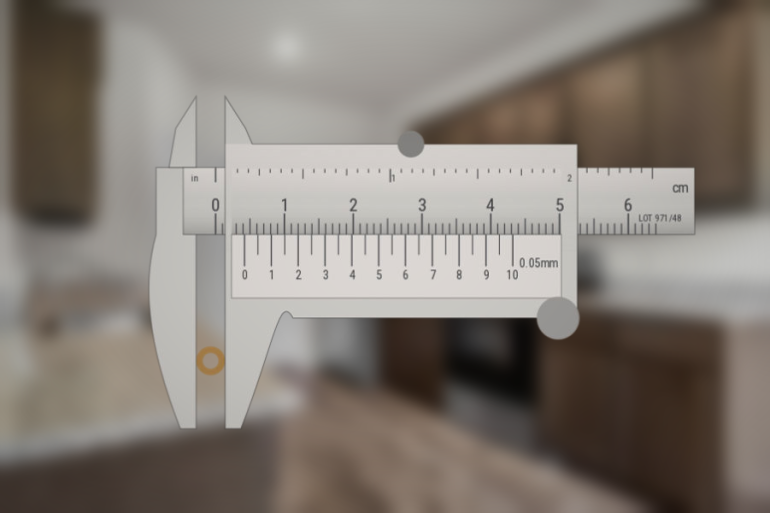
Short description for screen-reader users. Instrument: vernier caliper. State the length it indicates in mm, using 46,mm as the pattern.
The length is 4.2,mm
